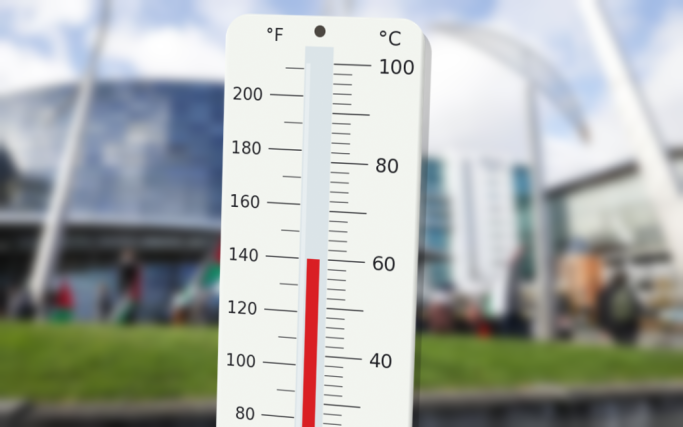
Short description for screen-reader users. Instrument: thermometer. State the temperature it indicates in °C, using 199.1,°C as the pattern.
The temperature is 60,°C
